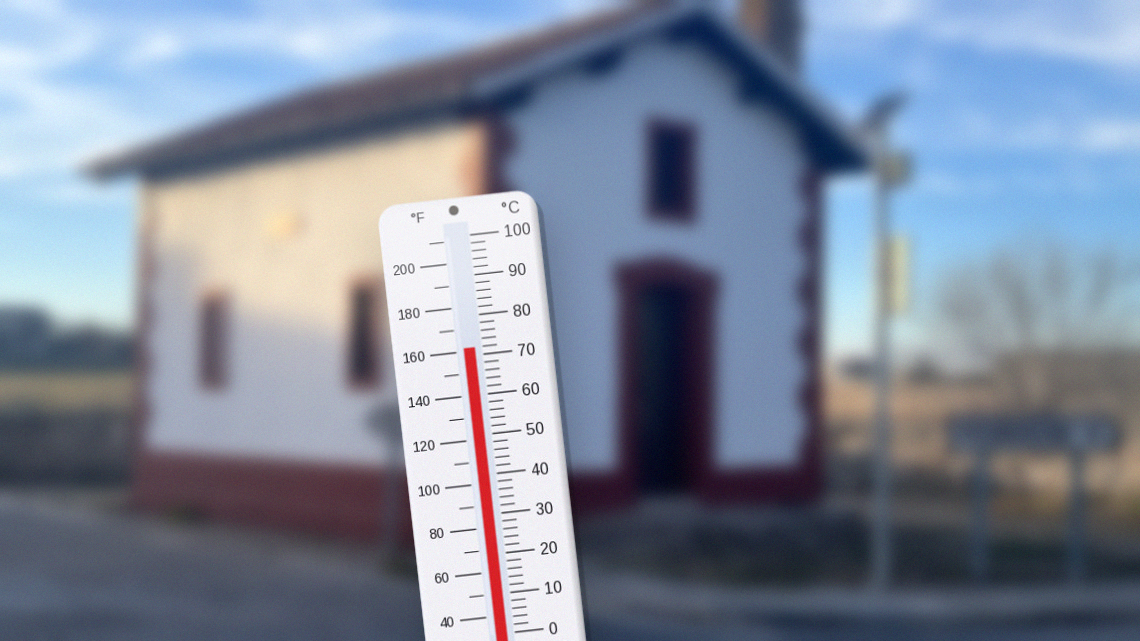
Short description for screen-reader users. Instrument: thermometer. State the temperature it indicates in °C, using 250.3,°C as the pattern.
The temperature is 72,°C
